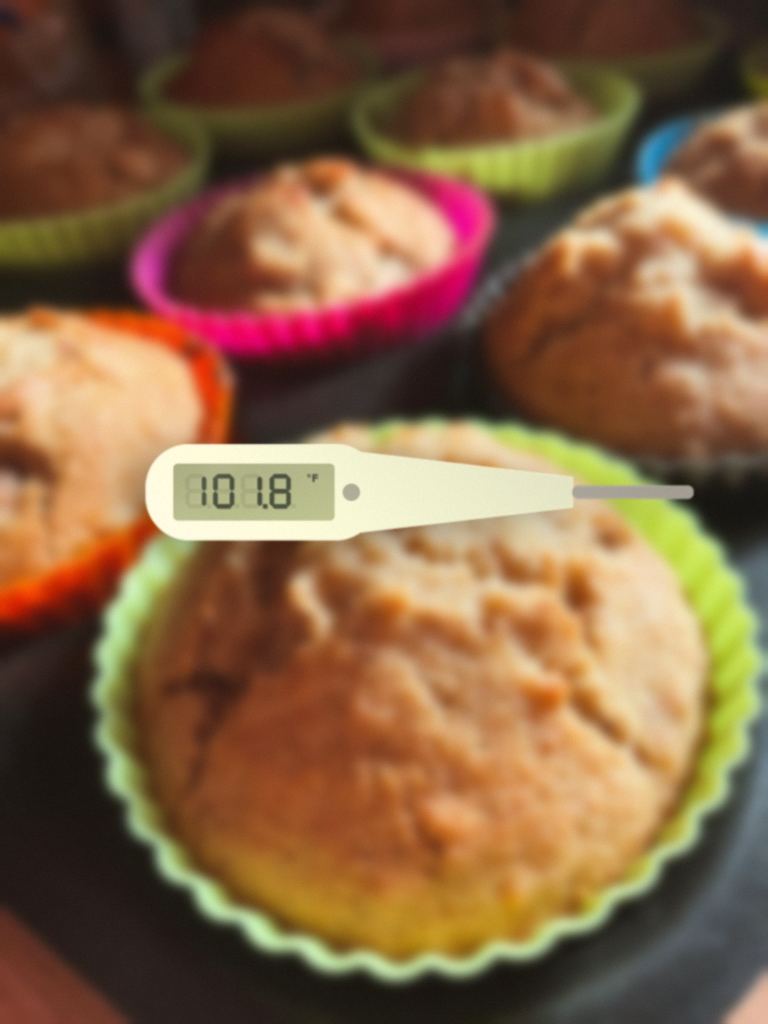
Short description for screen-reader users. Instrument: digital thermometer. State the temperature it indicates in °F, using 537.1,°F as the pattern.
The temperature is 101.8,°F
